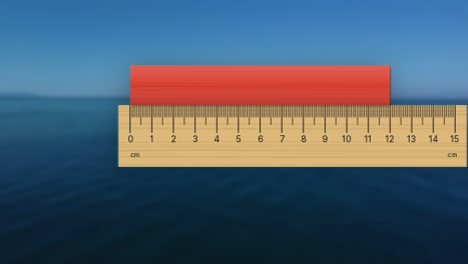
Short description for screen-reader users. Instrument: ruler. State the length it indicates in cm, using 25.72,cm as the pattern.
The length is 12,cm
